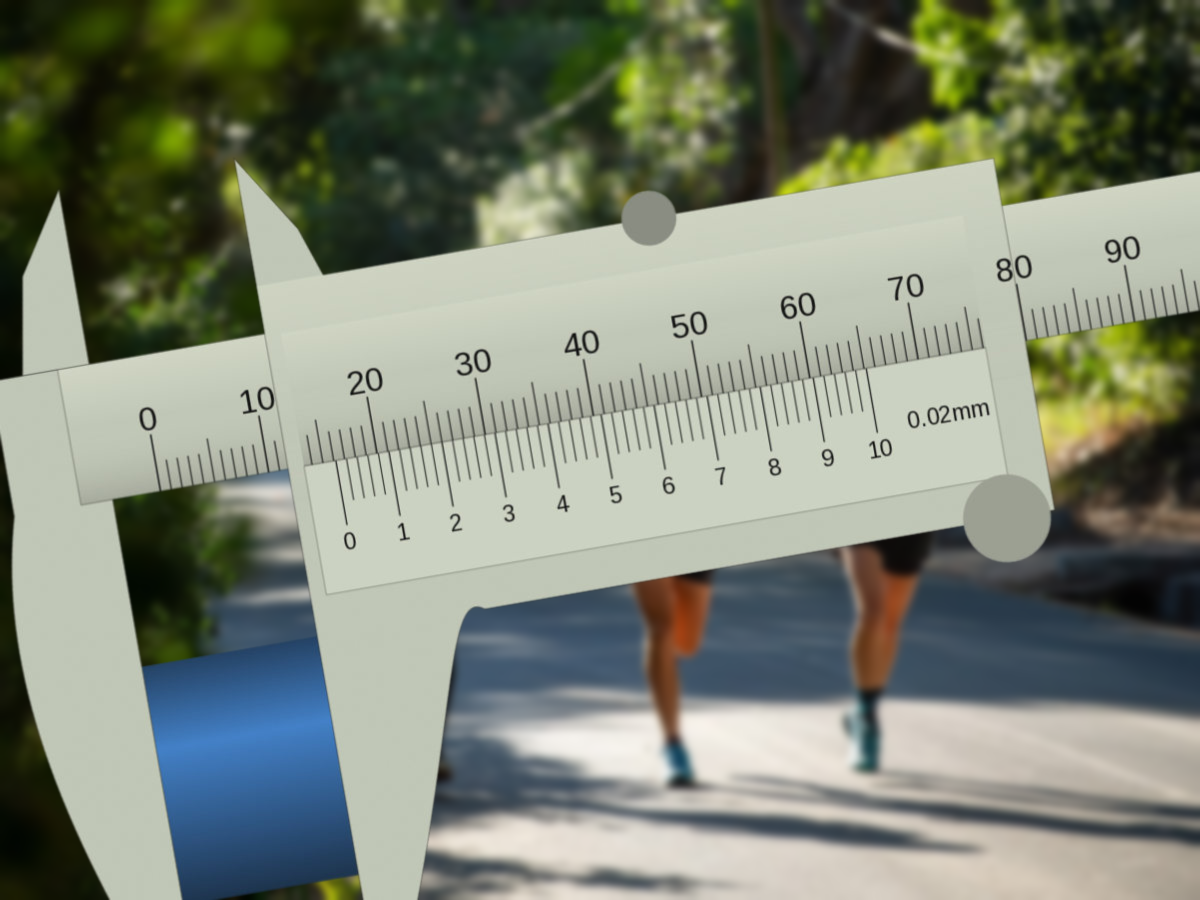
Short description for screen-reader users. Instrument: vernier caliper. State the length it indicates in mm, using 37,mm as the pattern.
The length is 16.2,mm
